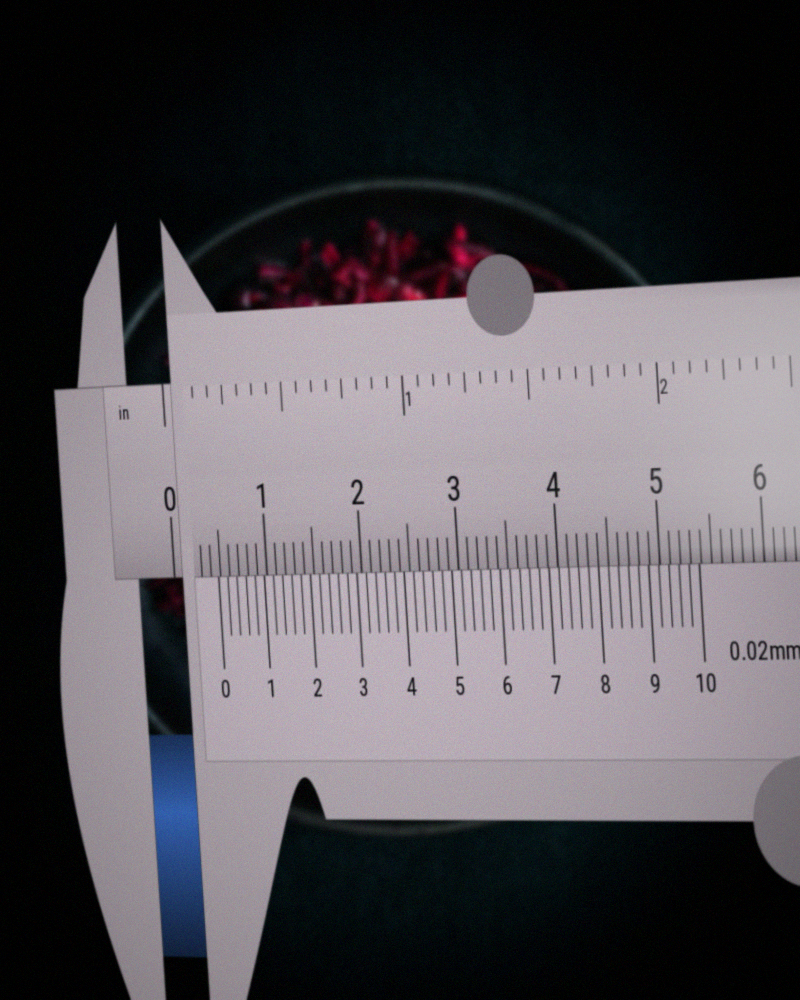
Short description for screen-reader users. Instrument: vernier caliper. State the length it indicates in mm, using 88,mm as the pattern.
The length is 4.8,mm
